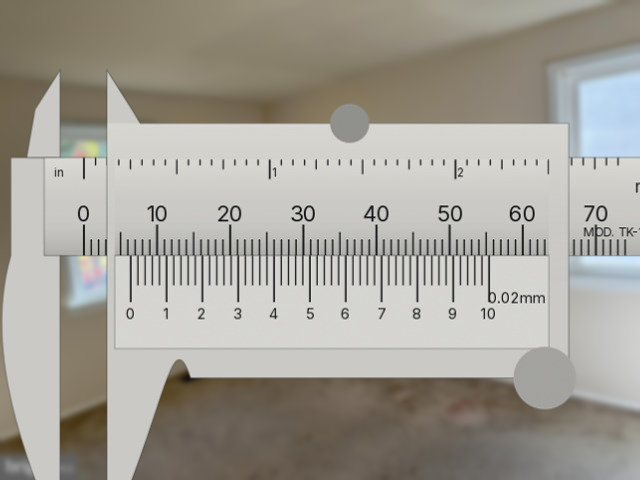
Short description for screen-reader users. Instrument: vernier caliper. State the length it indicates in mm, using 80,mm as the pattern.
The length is 6.4,mm
